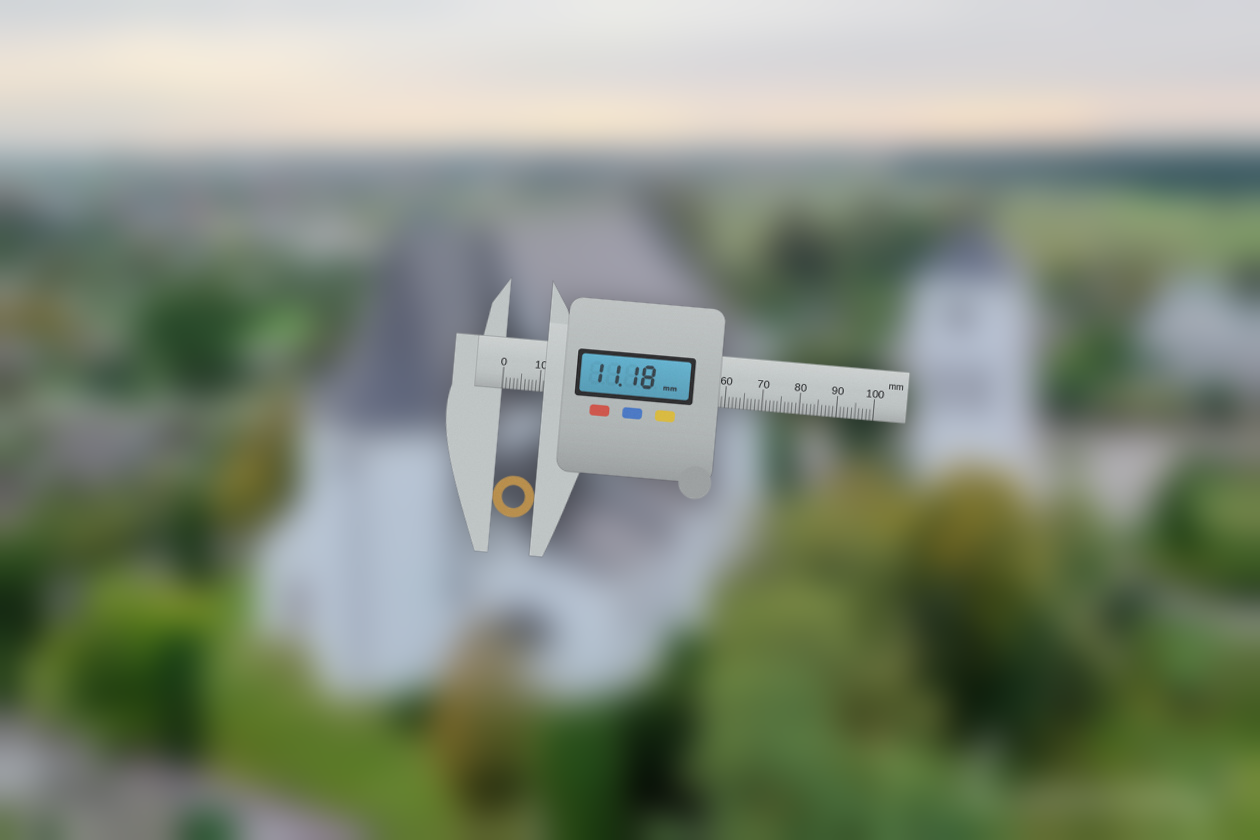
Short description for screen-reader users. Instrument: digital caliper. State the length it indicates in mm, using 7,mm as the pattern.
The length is 11.18,mm
